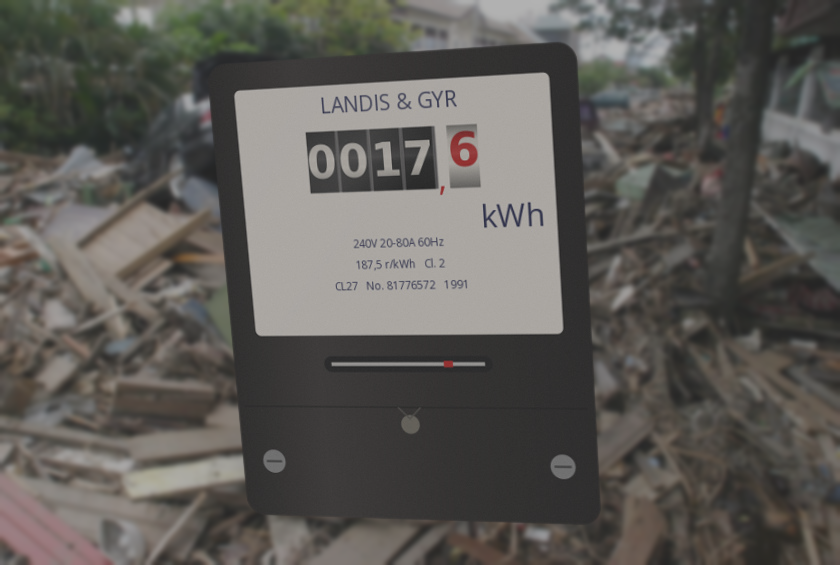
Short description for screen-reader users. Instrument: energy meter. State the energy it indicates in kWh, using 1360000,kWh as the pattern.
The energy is 17.6,kWh
